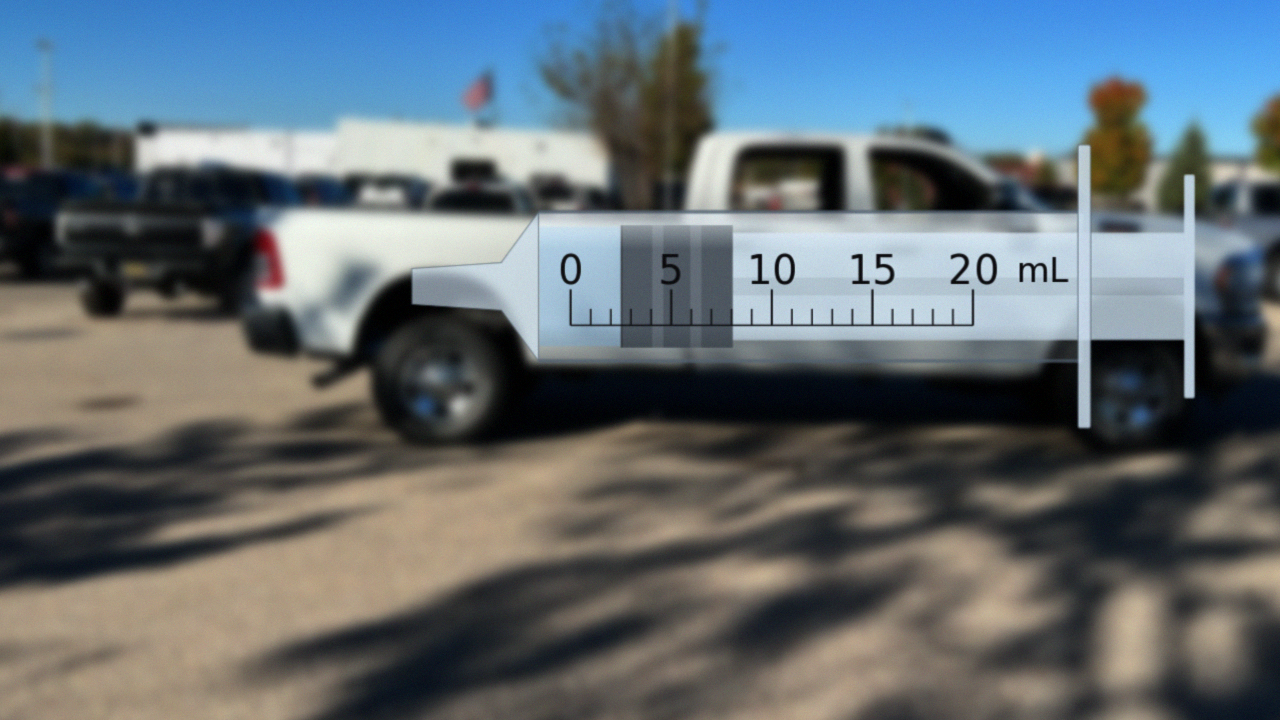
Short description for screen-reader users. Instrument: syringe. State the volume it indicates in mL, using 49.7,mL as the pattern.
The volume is 2.5,mL
